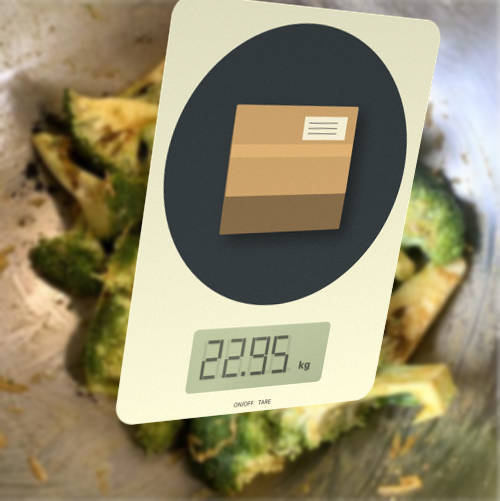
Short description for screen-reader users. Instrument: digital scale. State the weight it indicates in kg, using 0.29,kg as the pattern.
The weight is 22.95,kg
